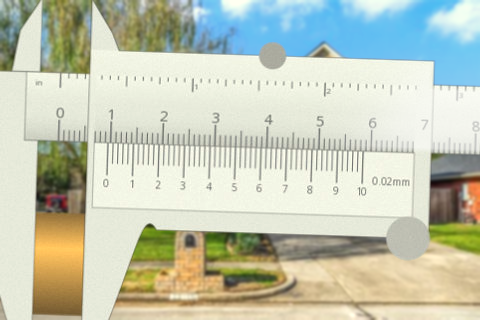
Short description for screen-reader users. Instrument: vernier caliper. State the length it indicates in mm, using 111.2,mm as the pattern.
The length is 9.5,mm
